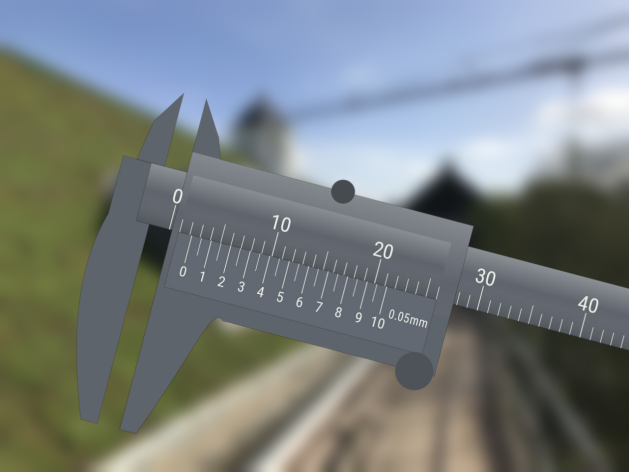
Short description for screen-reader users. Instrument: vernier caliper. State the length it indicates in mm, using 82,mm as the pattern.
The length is 2.2,mm
